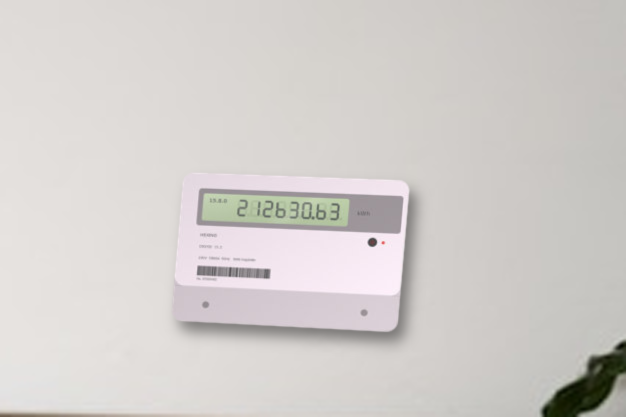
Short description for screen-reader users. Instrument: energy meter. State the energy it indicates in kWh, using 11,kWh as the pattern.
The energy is 212630.63,kWh
